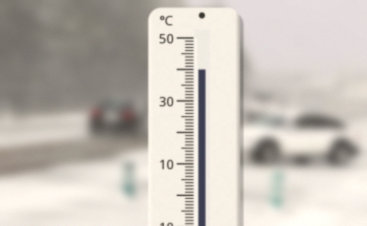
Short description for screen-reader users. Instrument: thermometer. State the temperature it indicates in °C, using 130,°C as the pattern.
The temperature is 40,°C
